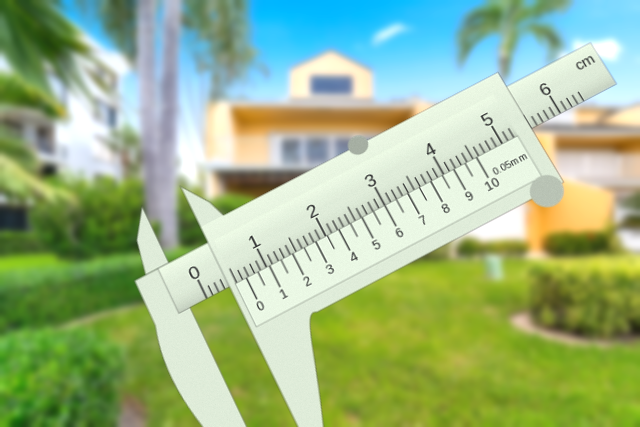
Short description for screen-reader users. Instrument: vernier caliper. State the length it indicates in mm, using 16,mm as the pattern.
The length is 6.6,mm
